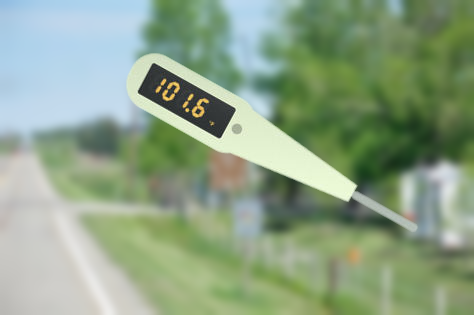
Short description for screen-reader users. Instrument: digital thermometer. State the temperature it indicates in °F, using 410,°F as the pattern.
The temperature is 101.6,°F
